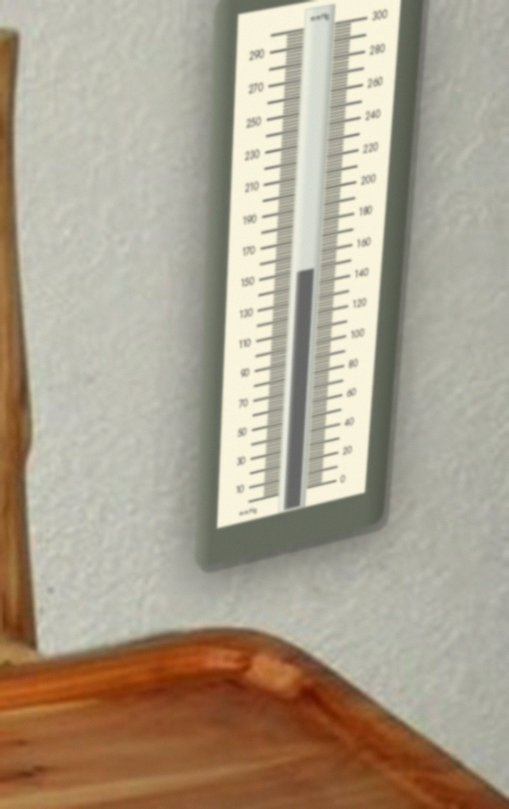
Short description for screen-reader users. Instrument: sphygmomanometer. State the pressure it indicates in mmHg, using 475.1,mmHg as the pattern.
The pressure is 150,mmHg
